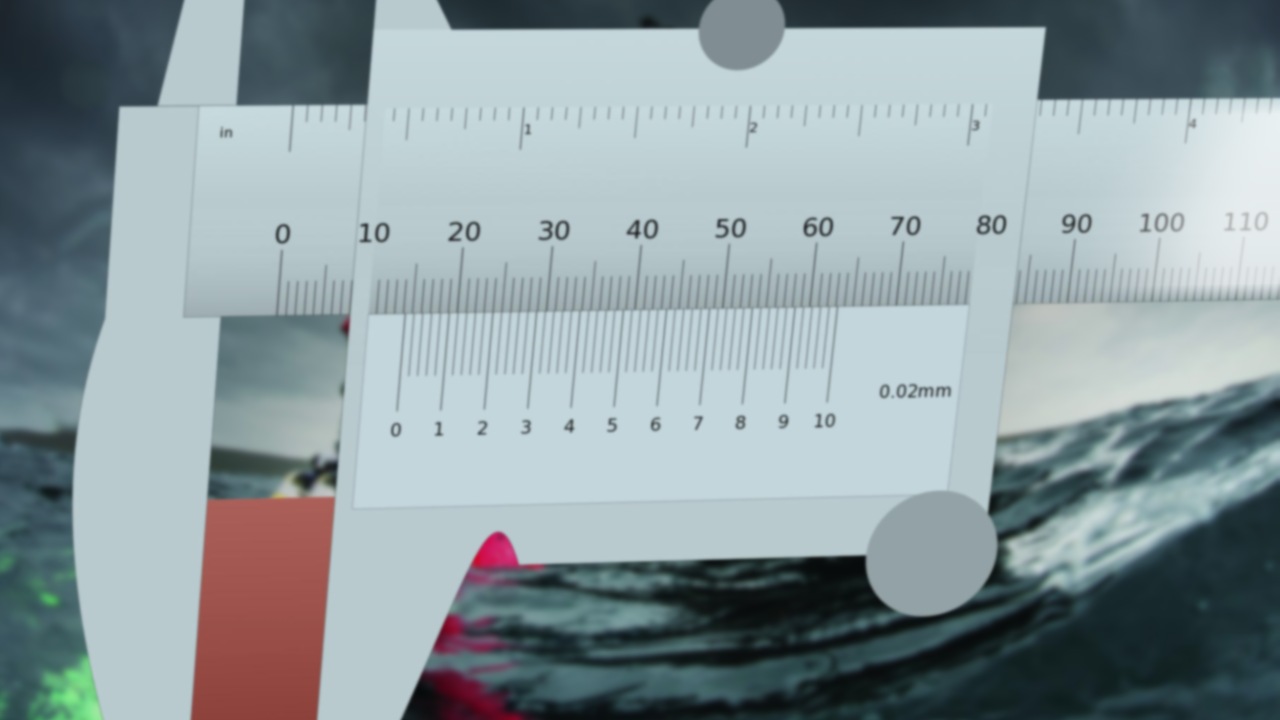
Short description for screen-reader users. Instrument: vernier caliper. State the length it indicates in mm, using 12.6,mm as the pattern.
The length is 14.2,mm
